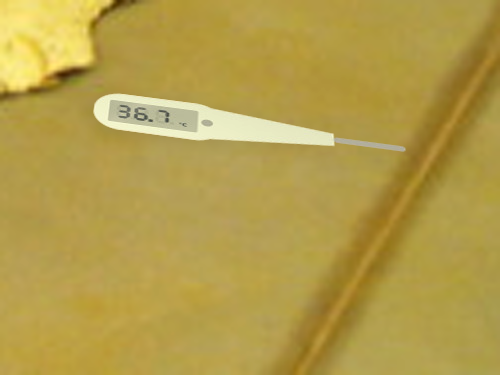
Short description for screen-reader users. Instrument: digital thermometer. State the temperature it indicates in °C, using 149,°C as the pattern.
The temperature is 36.7,°C
